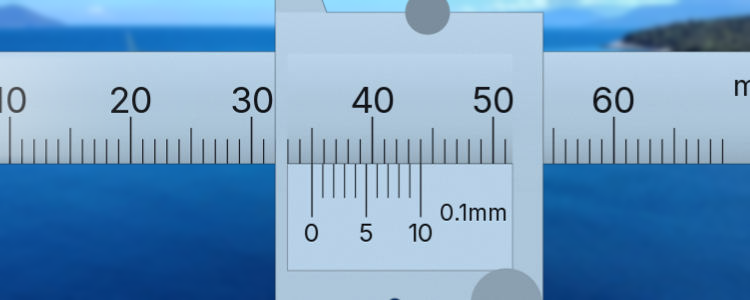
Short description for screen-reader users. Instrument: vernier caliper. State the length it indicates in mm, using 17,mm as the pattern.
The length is 35.0,mm
